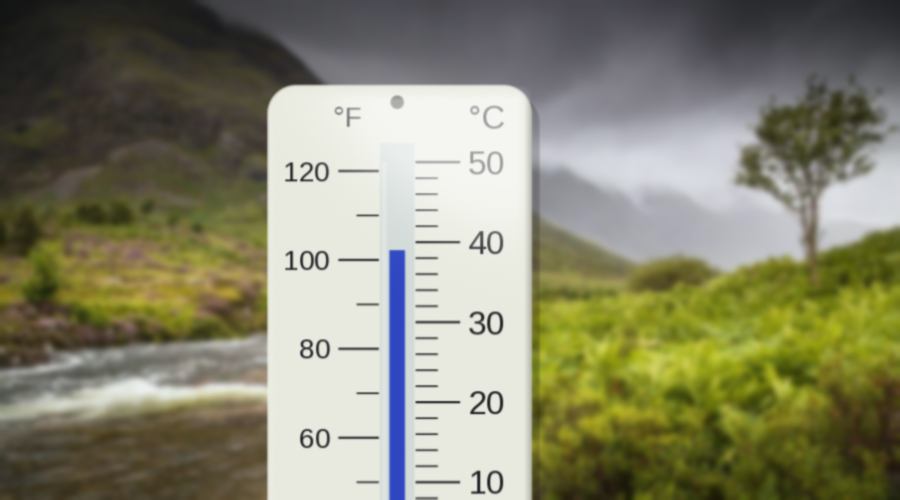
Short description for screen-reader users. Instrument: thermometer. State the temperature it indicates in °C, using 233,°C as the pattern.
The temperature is 39,°C
